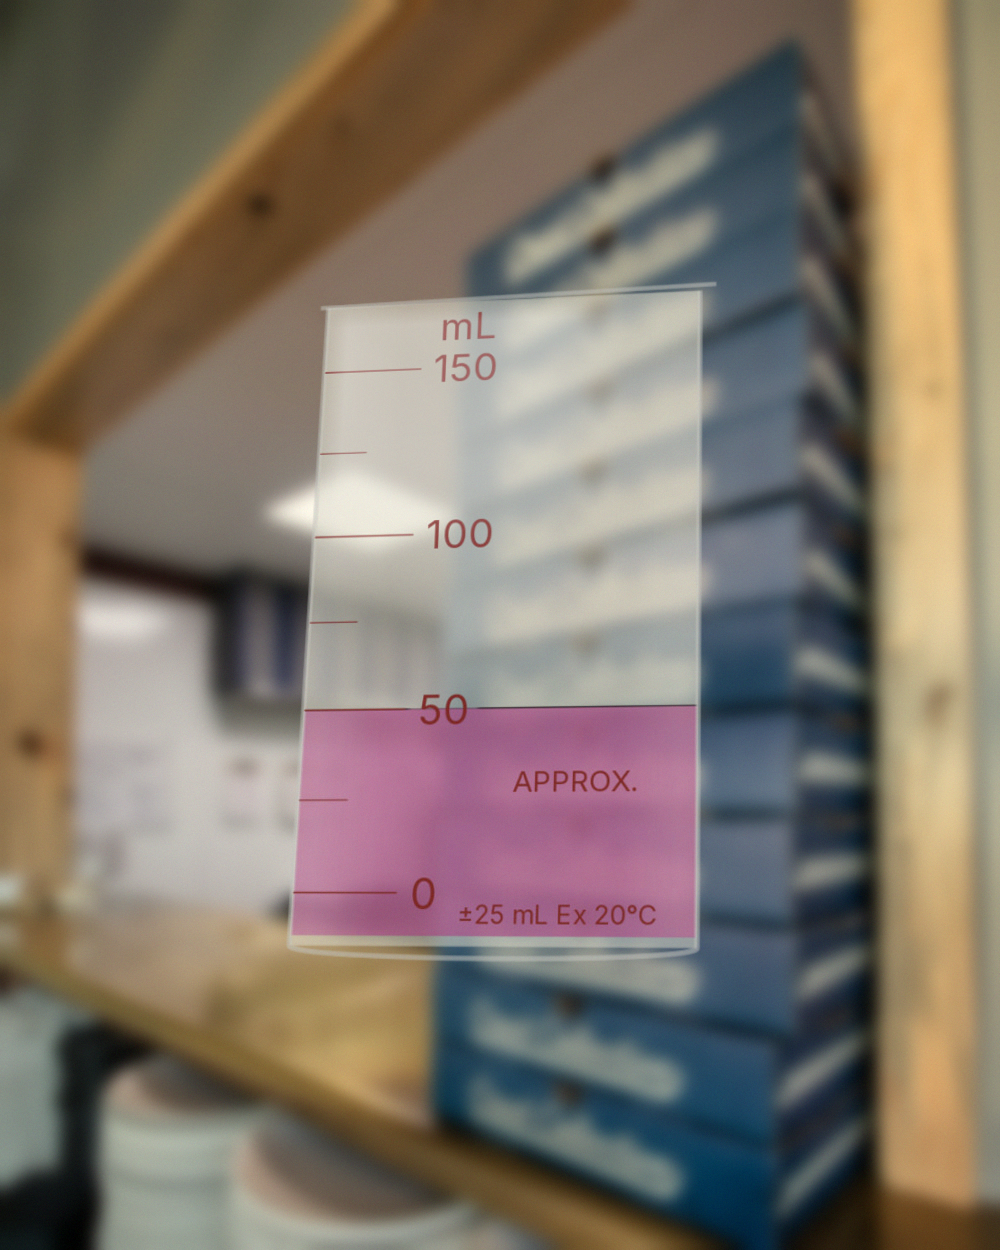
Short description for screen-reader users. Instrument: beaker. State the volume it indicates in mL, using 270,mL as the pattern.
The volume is 50,mL
